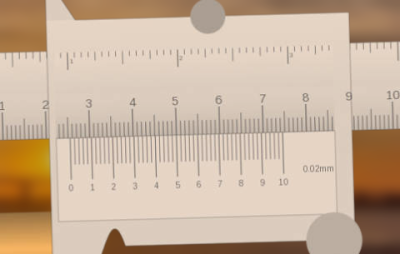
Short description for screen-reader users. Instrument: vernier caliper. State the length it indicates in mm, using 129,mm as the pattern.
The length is 25.5,mm
